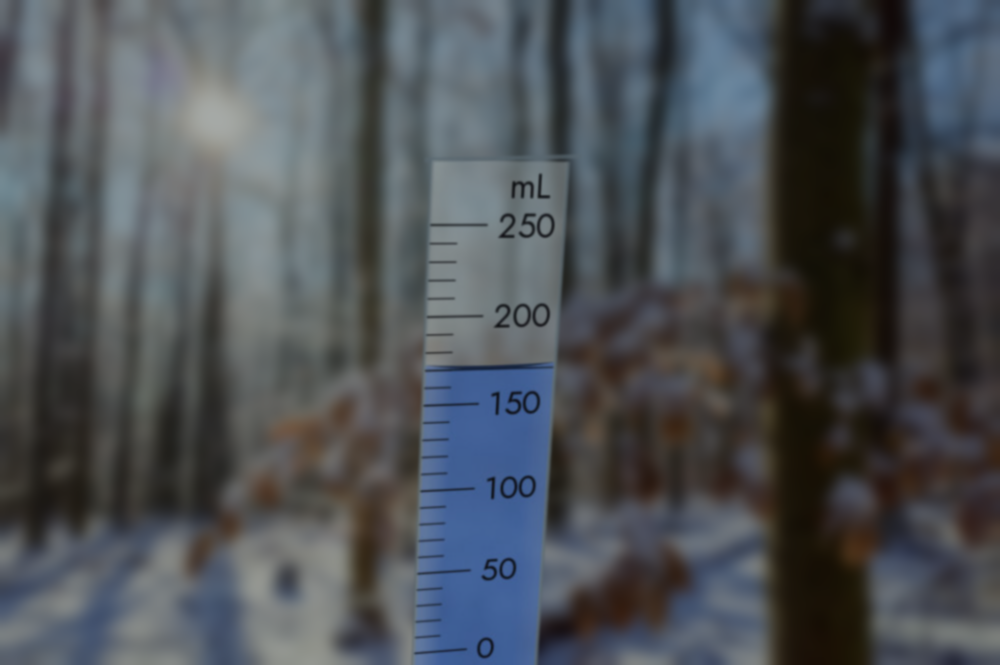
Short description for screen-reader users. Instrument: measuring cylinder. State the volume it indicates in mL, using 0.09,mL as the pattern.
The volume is 170,mL
